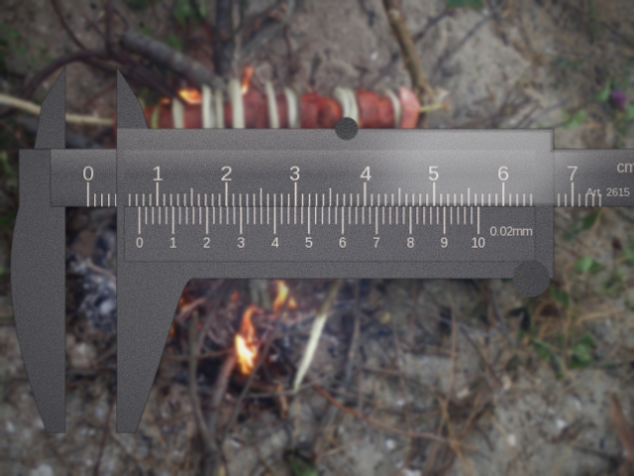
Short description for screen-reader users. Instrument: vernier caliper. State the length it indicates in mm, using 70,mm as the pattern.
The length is 7.4,mm
